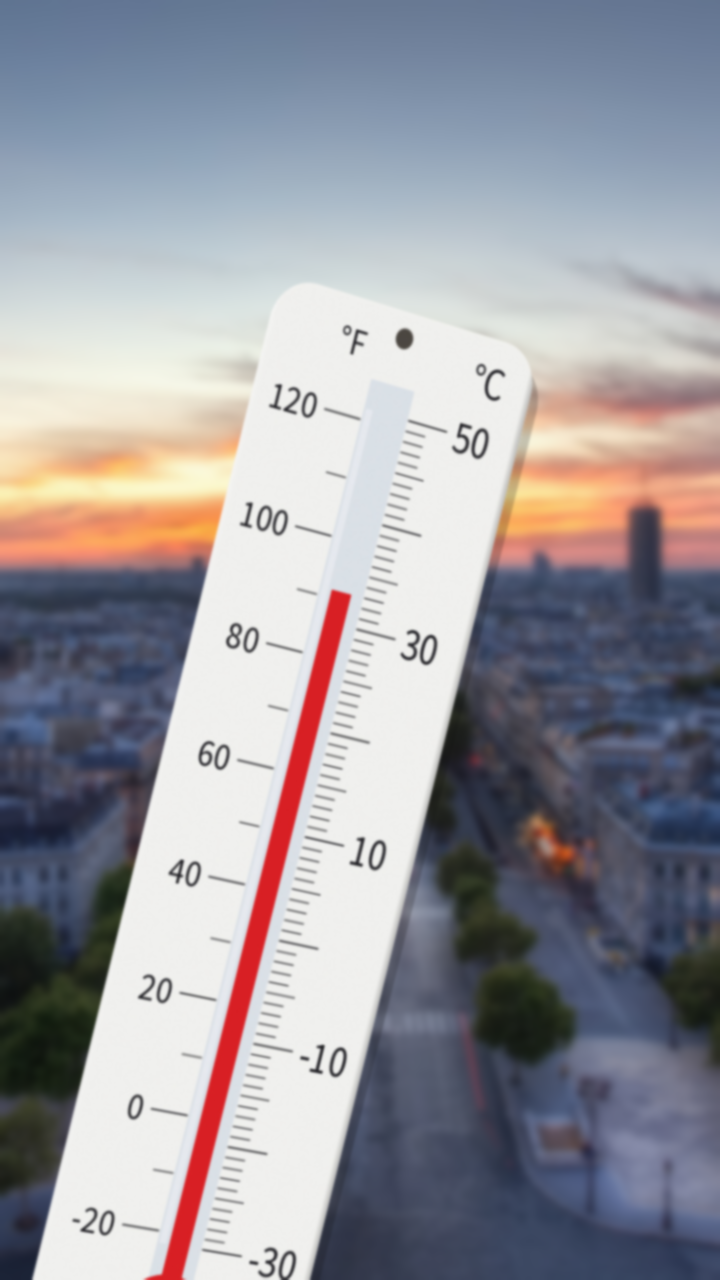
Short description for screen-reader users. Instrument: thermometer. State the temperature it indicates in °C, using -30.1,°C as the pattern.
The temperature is 33,°C
